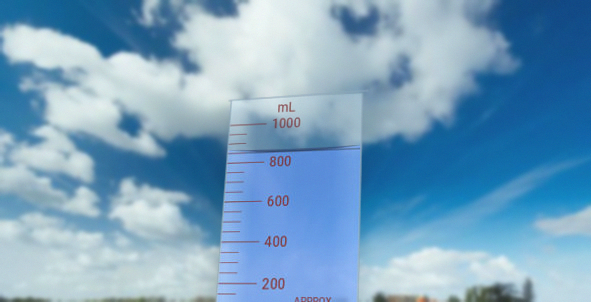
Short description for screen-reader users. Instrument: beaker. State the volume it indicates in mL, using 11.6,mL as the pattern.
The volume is 850,mL
